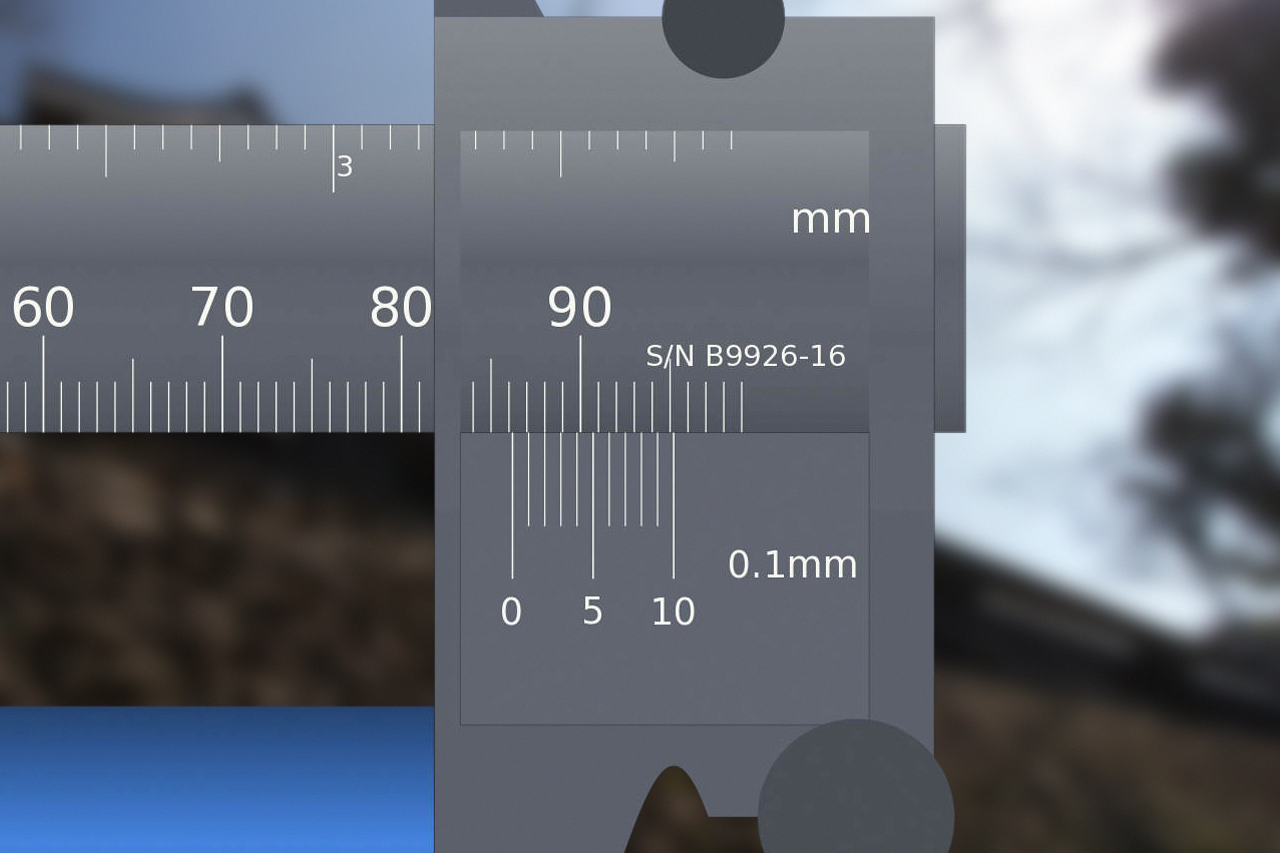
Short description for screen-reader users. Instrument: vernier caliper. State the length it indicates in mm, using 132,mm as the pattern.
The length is 86.2,mm
